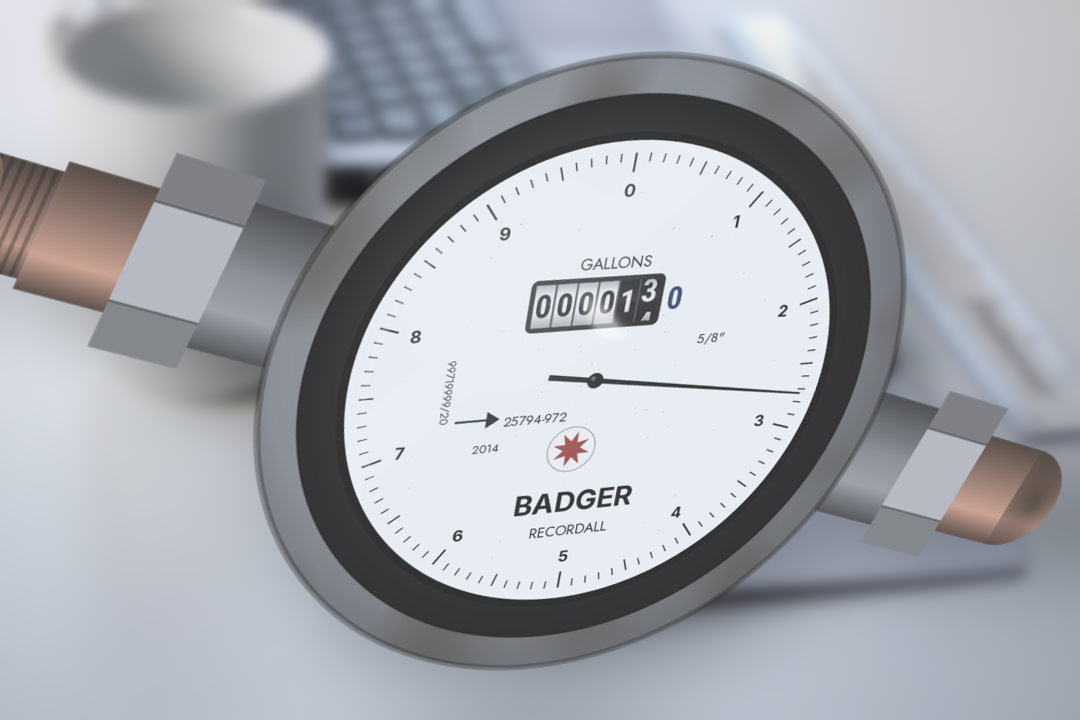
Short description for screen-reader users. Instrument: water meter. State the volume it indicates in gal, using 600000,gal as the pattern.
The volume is 132.7,gal
